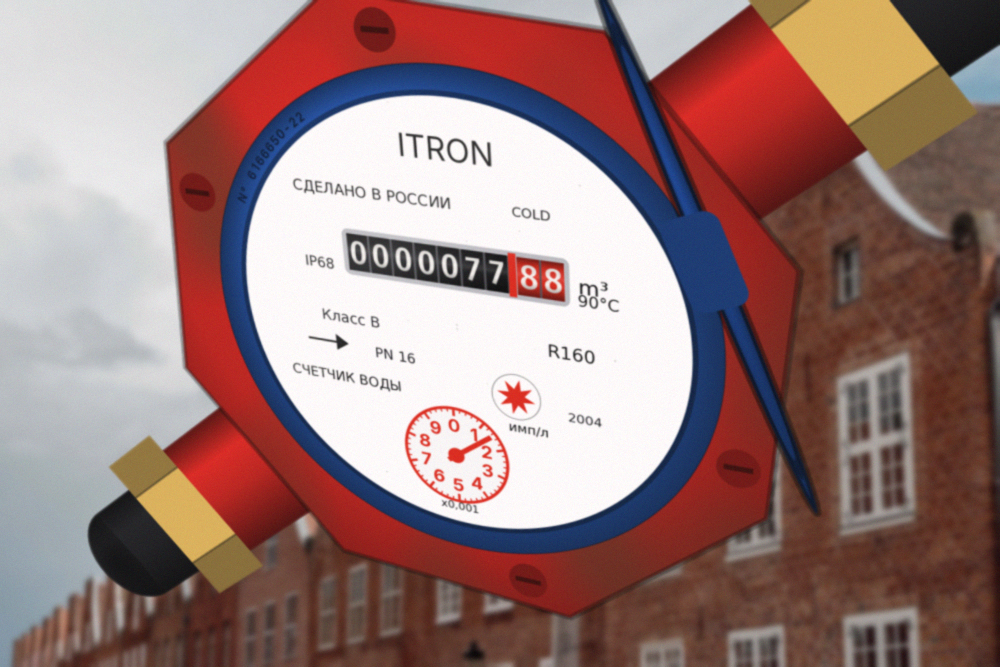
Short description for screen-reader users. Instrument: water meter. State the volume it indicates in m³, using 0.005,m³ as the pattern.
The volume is 77.881,m³
